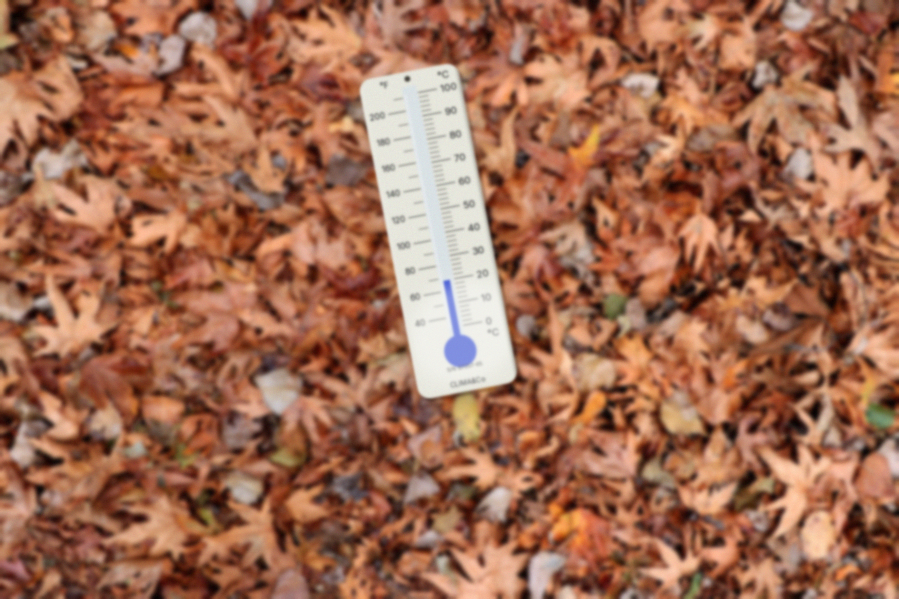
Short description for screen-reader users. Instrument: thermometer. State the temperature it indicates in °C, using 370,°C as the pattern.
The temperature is 20,°C
